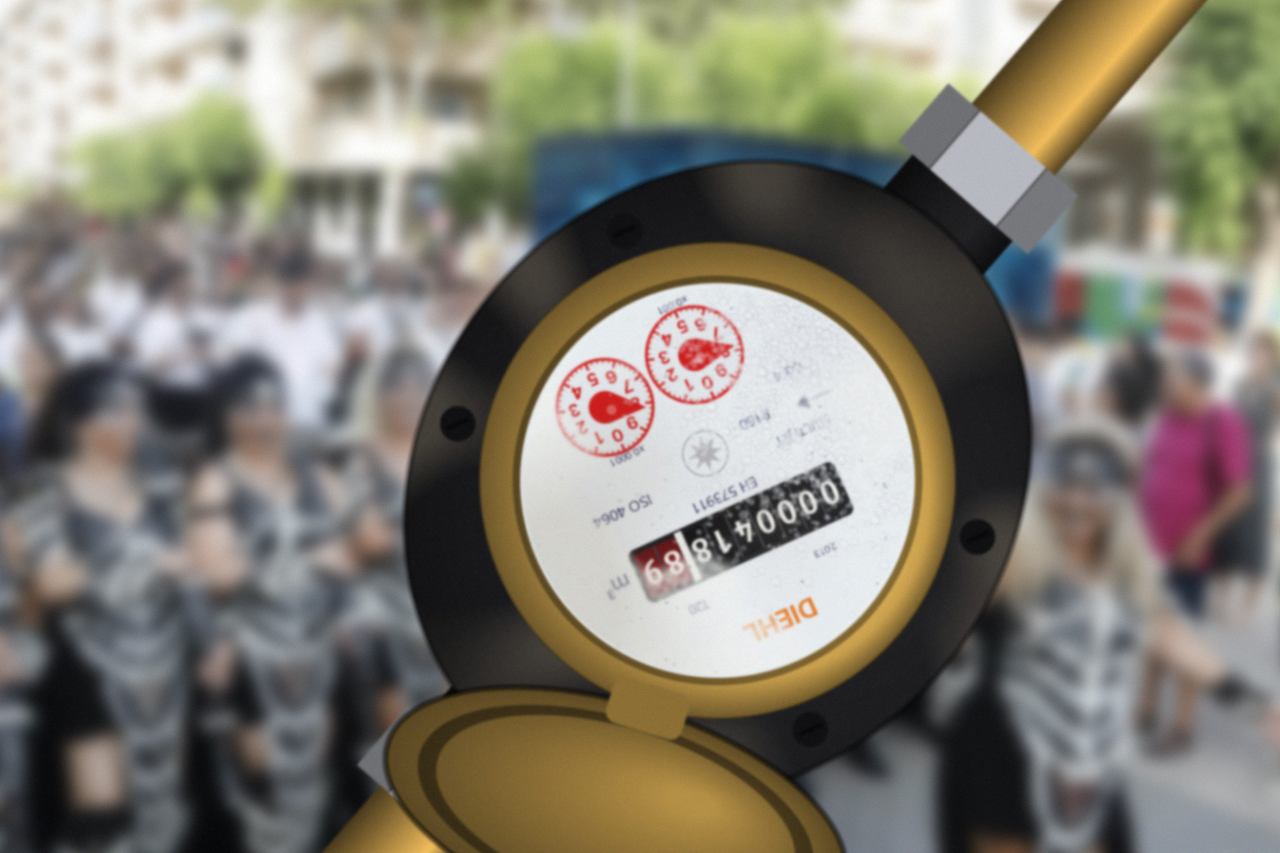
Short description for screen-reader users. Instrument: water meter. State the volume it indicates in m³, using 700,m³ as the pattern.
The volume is 418.8978,m³
